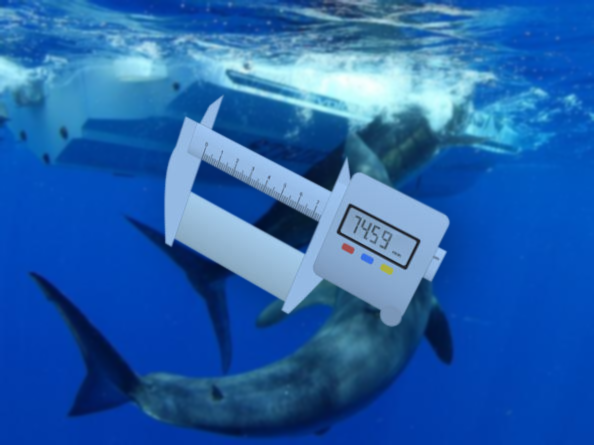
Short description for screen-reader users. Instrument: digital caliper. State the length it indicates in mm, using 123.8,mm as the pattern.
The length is 74.59,mm
